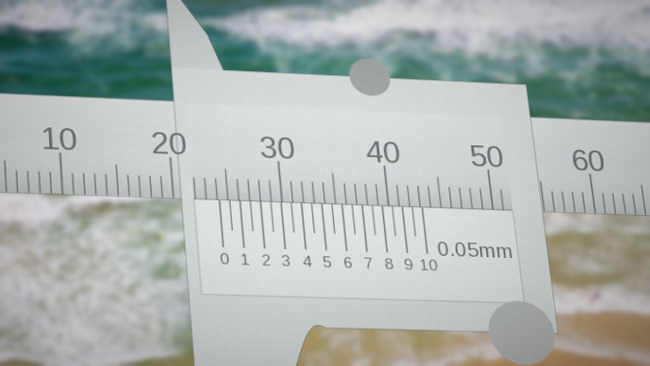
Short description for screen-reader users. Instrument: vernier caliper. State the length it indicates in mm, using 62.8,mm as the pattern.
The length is 24.2,mm
